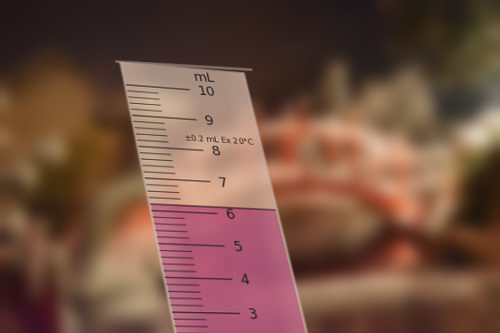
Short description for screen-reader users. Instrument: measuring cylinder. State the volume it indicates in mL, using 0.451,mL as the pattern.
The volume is 6.2,mL
